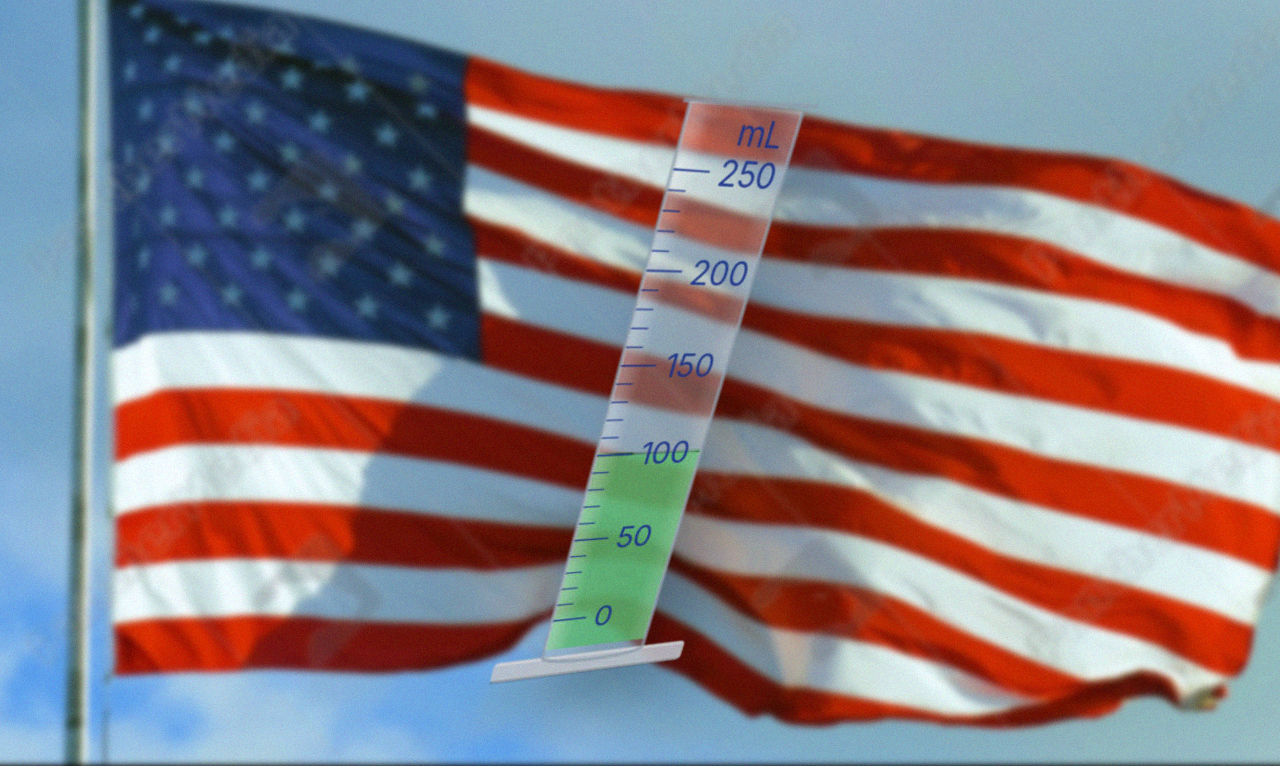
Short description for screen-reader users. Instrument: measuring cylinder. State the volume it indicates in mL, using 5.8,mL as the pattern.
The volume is 100,mL
